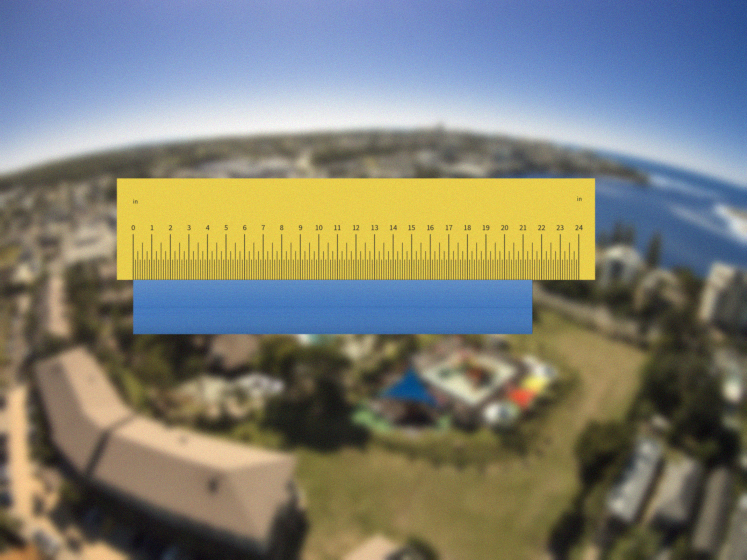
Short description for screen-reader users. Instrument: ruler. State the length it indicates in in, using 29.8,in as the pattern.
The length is 21.5,in
